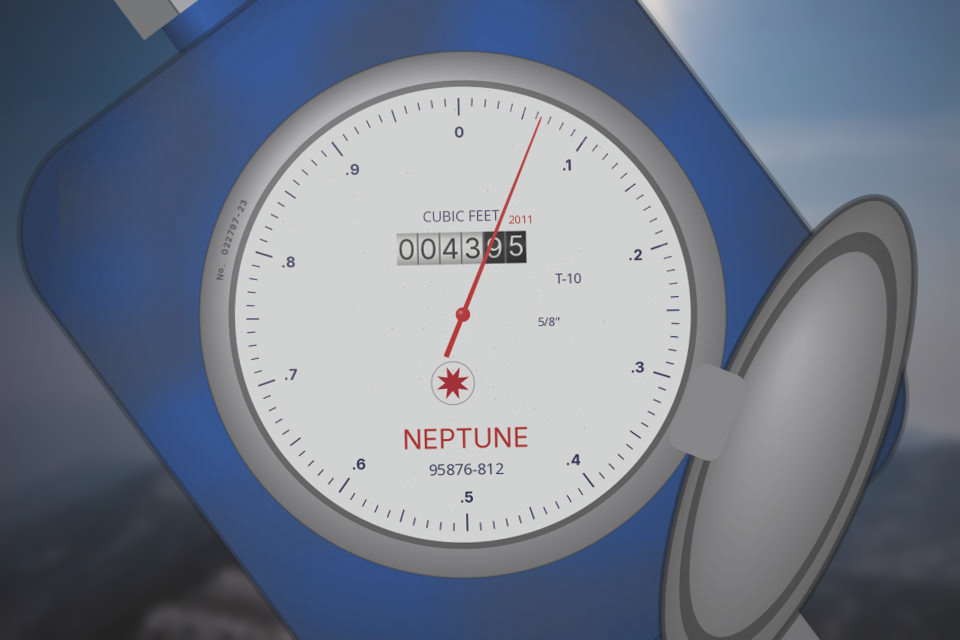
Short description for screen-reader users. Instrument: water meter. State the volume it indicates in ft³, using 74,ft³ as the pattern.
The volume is 4395.06,ft³
